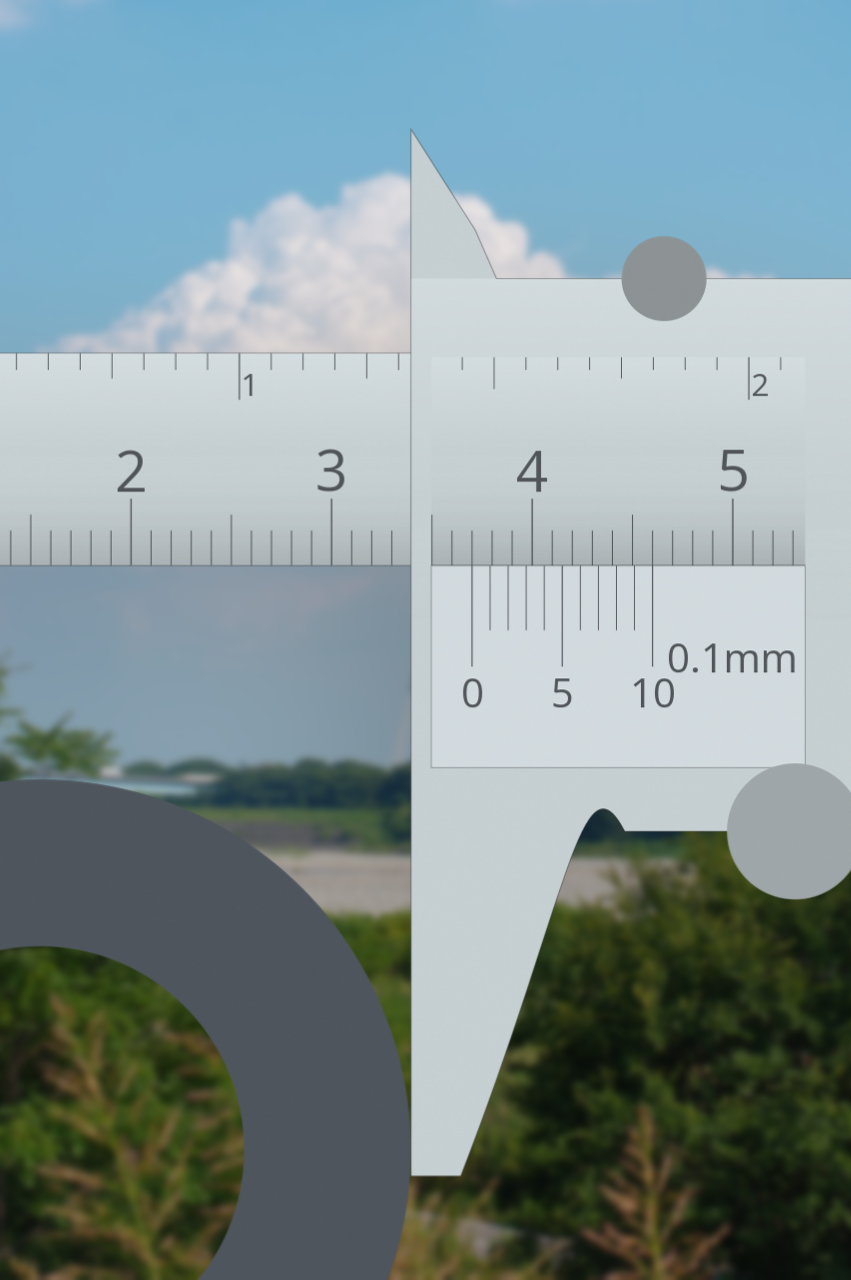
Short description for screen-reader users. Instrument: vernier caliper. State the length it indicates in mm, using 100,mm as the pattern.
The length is 37.0,mm
